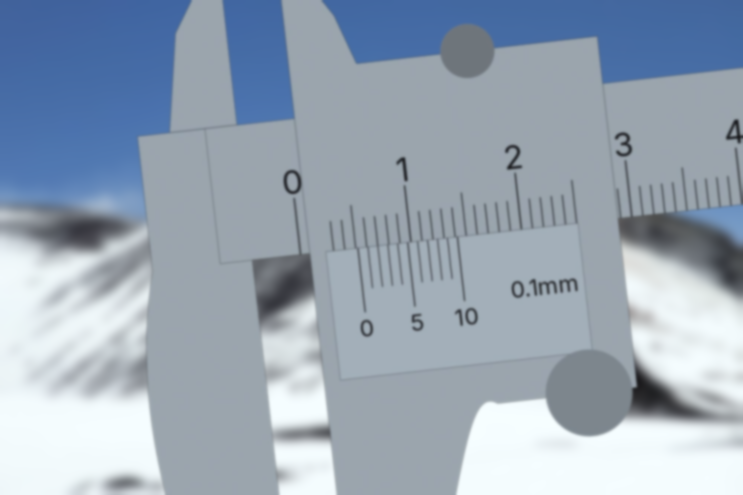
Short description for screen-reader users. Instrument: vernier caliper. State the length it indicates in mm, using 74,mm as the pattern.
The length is 5.2,mm
